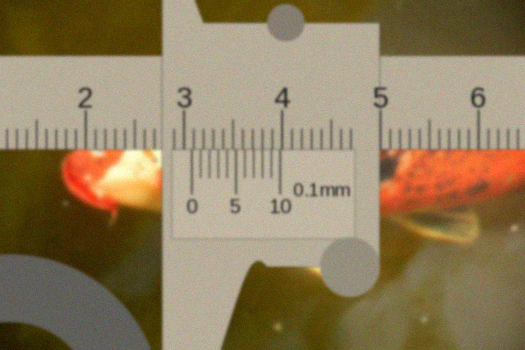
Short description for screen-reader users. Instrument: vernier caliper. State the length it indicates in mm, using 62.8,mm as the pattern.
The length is 30.8,mm
